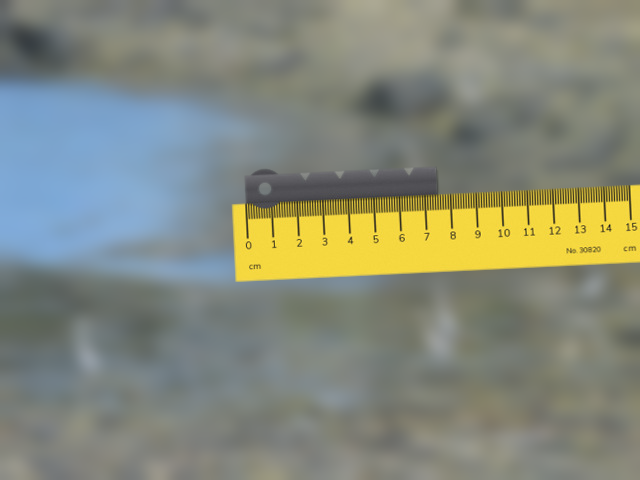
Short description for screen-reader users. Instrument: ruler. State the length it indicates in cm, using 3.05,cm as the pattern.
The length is 7.5,cm
